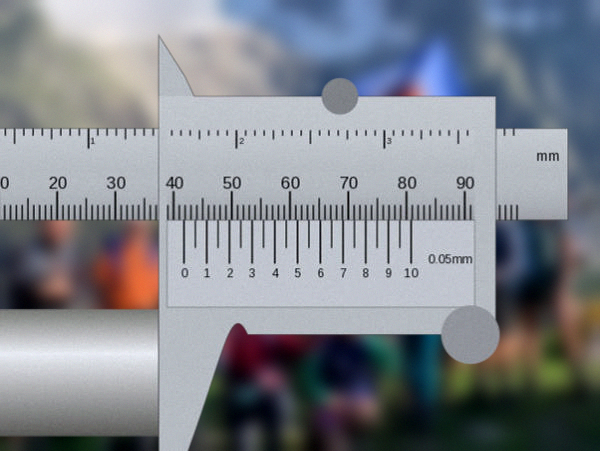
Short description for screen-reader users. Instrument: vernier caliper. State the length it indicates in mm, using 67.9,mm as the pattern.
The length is 41.8,mm
